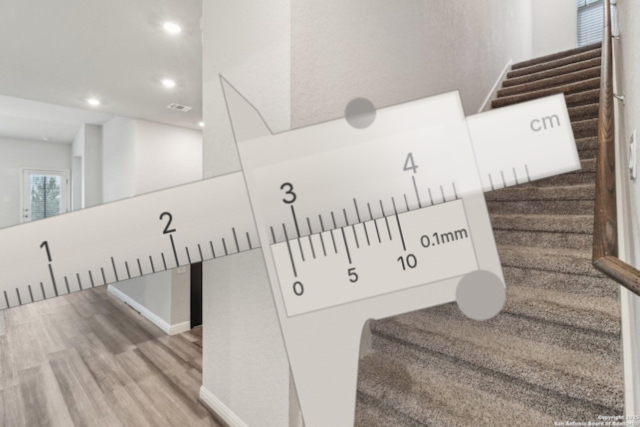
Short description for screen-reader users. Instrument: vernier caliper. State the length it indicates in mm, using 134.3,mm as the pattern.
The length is 29.0,mm
